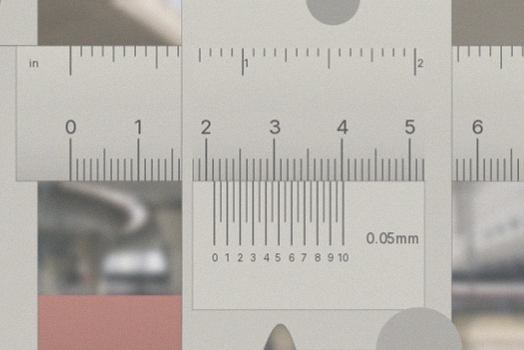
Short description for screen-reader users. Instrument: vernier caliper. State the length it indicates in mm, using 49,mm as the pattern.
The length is 21.2,mm
